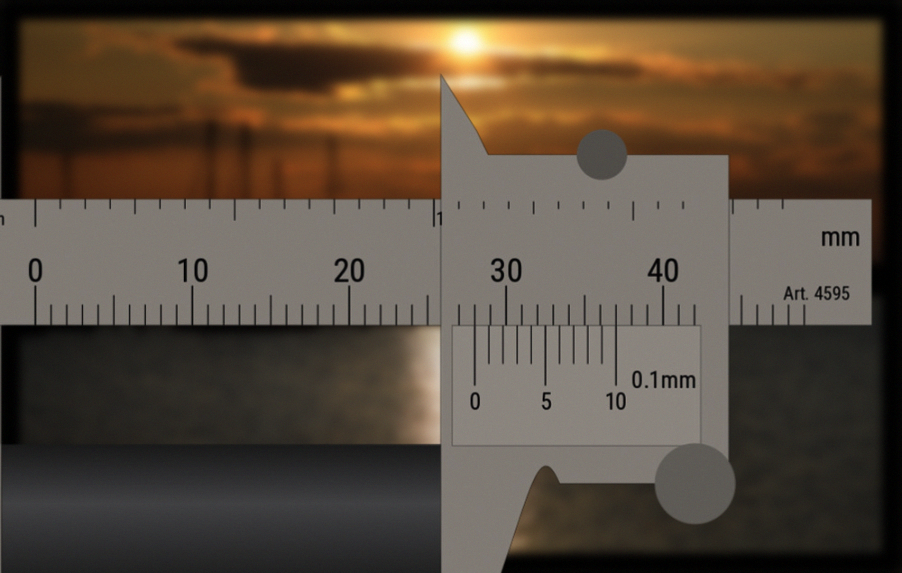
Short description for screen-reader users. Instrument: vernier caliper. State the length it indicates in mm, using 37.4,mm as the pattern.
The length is 28.0,mm
